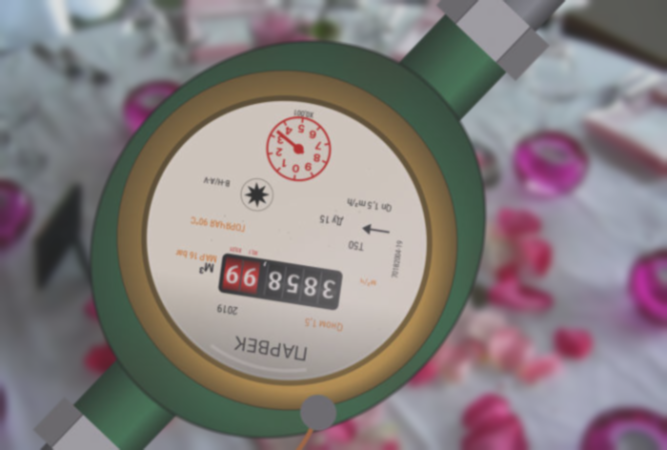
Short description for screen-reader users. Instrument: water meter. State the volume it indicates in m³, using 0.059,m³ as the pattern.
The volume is 3858.993,m³
